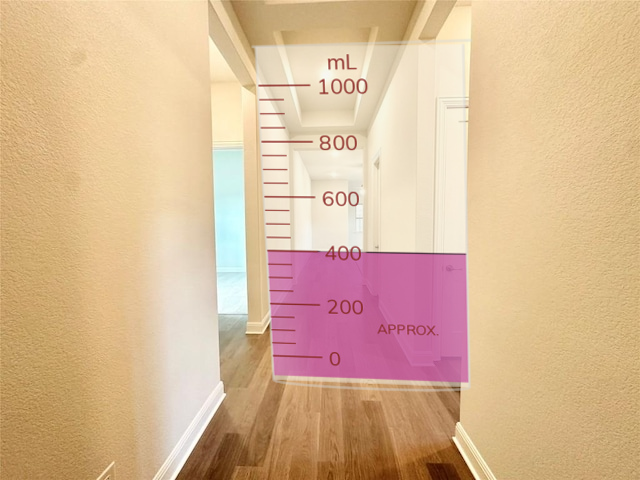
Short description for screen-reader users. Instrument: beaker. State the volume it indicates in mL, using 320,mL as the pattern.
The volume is 400,mL
